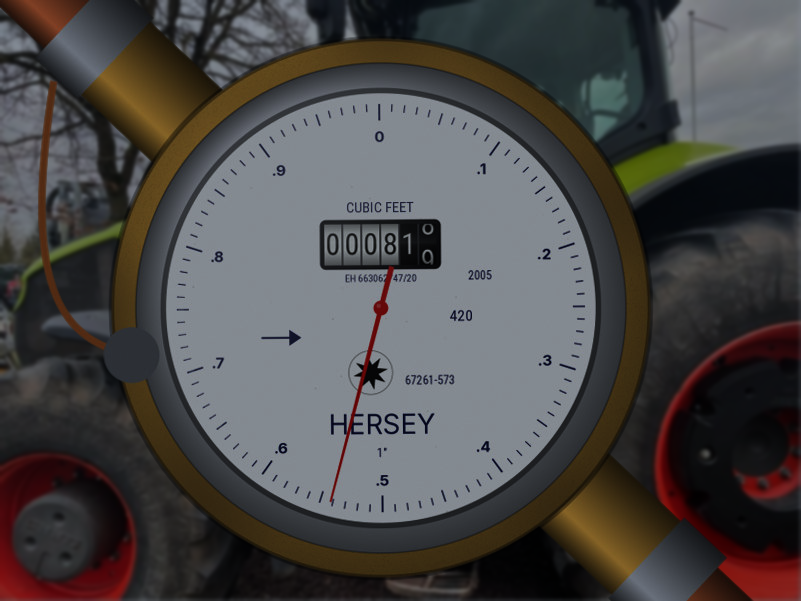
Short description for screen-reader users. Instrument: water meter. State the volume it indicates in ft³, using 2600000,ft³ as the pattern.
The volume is 818.54,ft³
